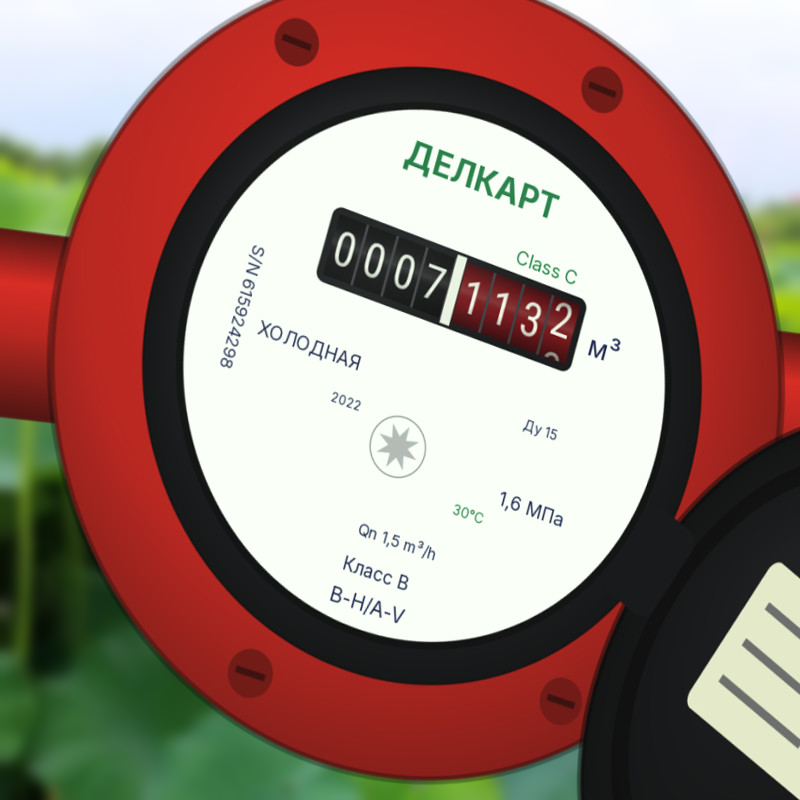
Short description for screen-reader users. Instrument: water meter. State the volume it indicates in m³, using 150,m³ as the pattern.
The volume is 7.1132,m³
